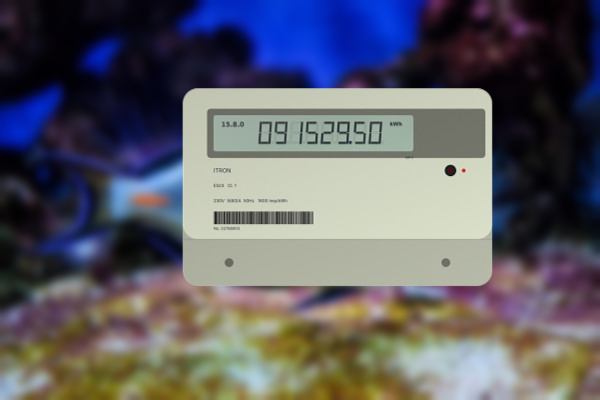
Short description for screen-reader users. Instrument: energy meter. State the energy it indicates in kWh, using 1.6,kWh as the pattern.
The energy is 91529.50,kWh
